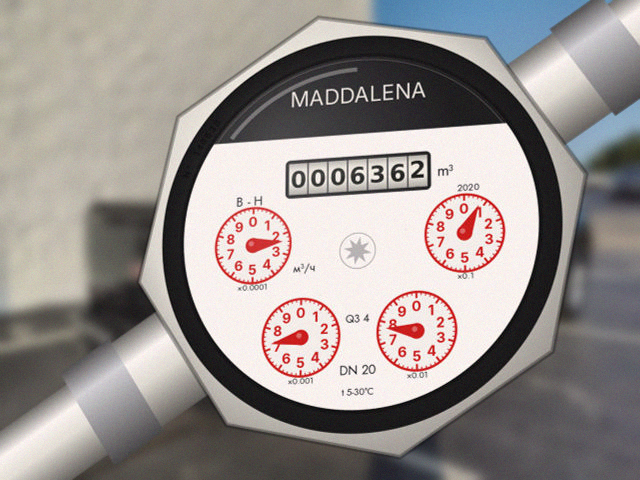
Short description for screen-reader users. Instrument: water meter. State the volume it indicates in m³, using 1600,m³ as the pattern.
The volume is 6362.0772,m³
